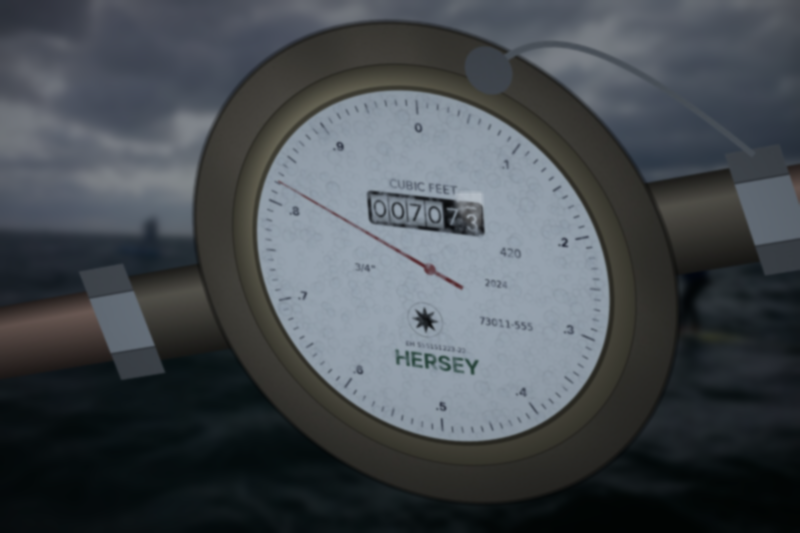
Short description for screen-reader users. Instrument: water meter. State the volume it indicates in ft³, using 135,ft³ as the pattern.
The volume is 7072.82,ft³
